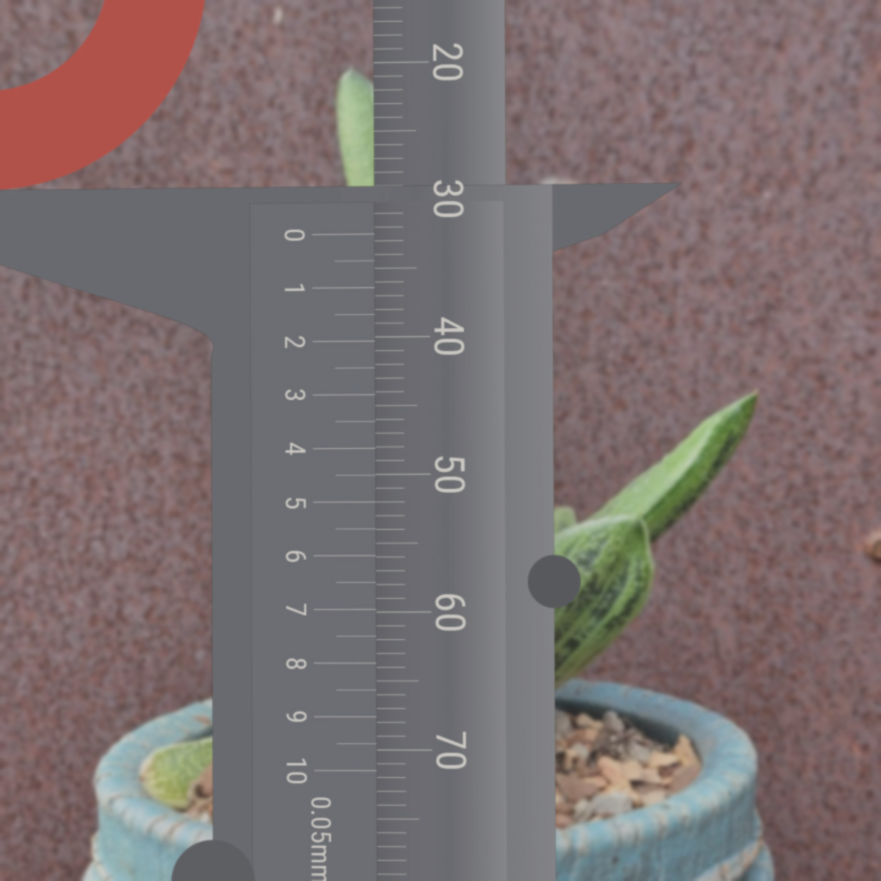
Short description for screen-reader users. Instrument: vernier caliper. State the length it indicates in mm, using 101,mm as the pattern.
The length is 32.5,mm
